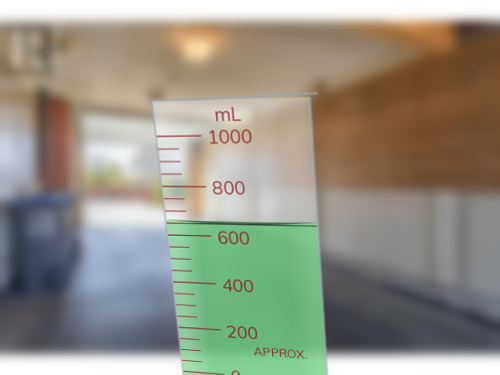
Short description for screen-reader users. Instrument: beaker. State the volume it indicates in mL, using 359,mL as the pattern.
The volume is 650,mL
